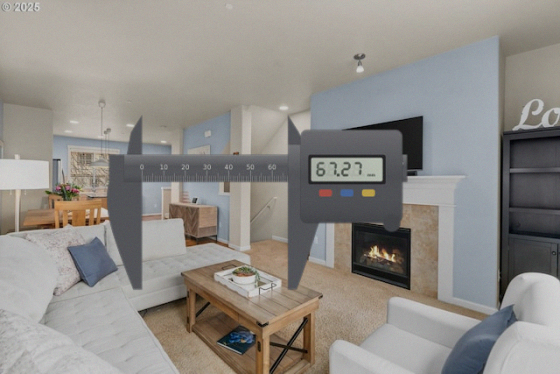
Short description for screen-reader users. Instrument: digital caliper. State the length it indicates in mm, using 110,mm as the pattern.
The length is 67.27,mm
